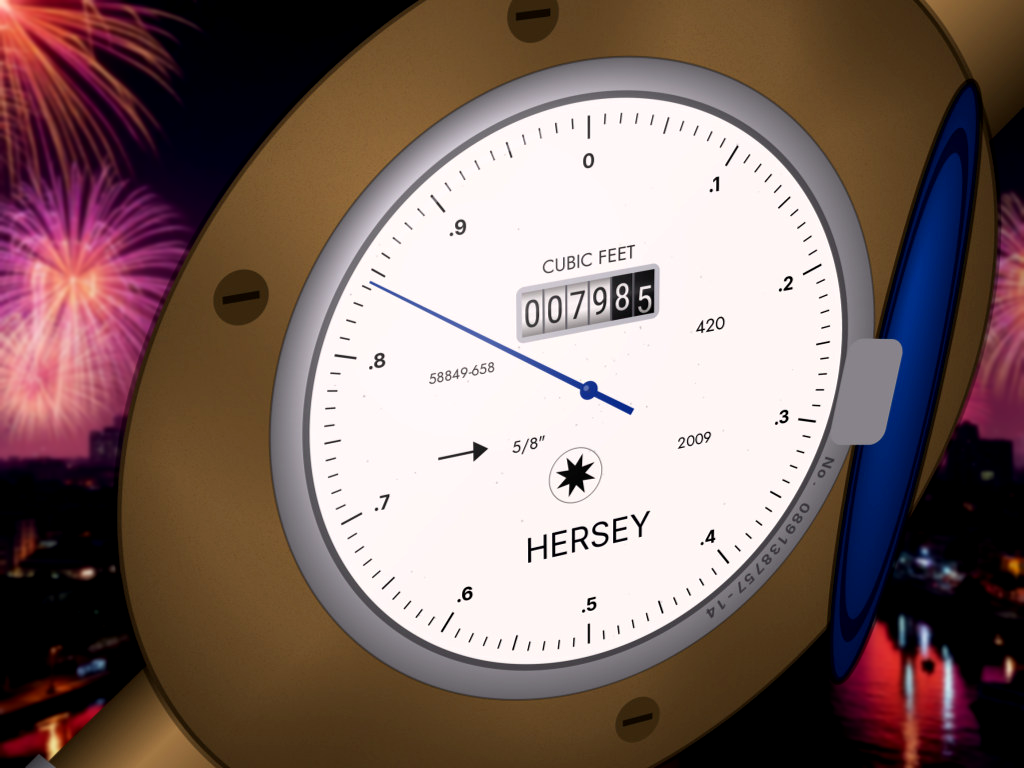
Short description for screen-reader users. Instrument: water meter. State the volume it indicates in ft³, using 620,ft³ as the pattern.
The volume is 7984.84,ft³
